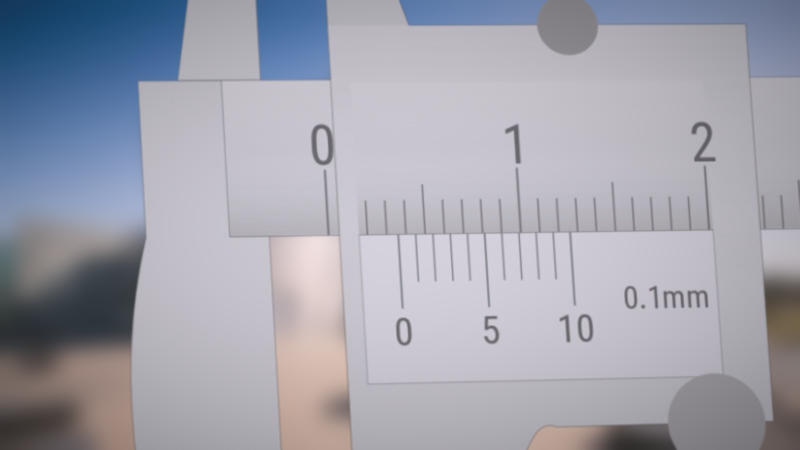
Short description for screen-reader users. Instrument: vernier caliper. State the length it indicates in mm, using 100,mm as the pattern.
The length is 3.6,mm
